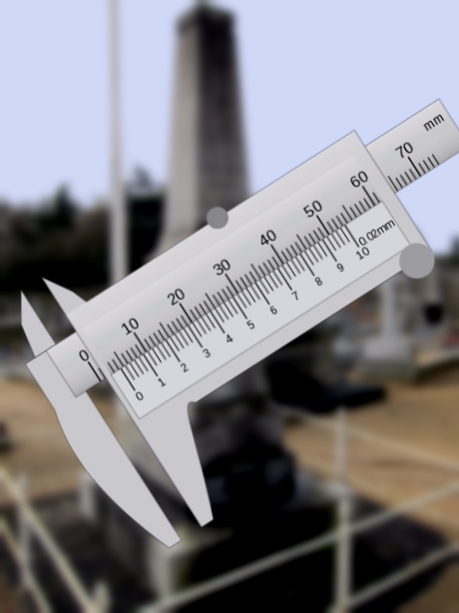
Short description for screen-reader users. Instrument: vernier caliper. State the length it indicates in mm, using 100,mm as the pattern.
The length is 4.4,mm
